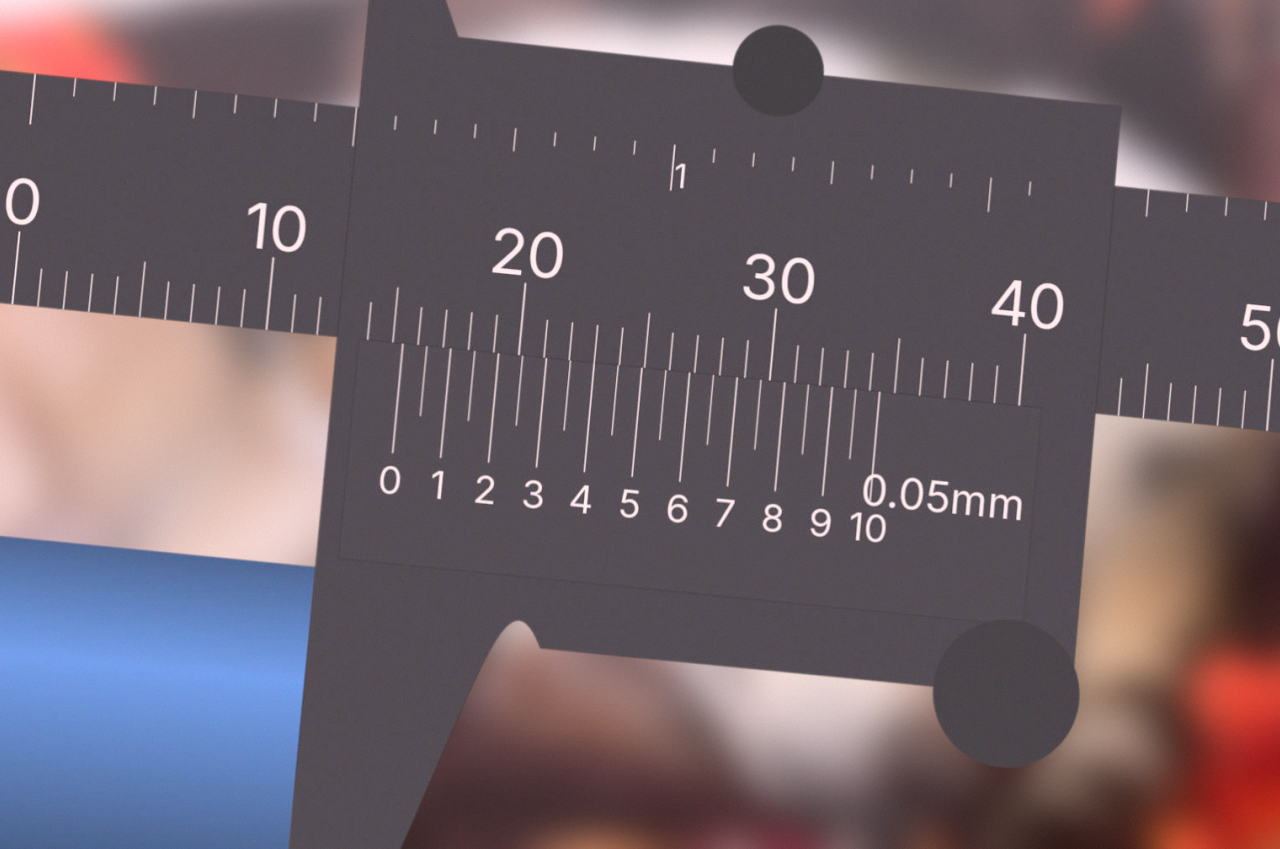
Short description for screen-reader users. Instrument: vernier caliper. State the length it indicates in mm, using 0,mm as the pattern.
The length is 15.40,mm
